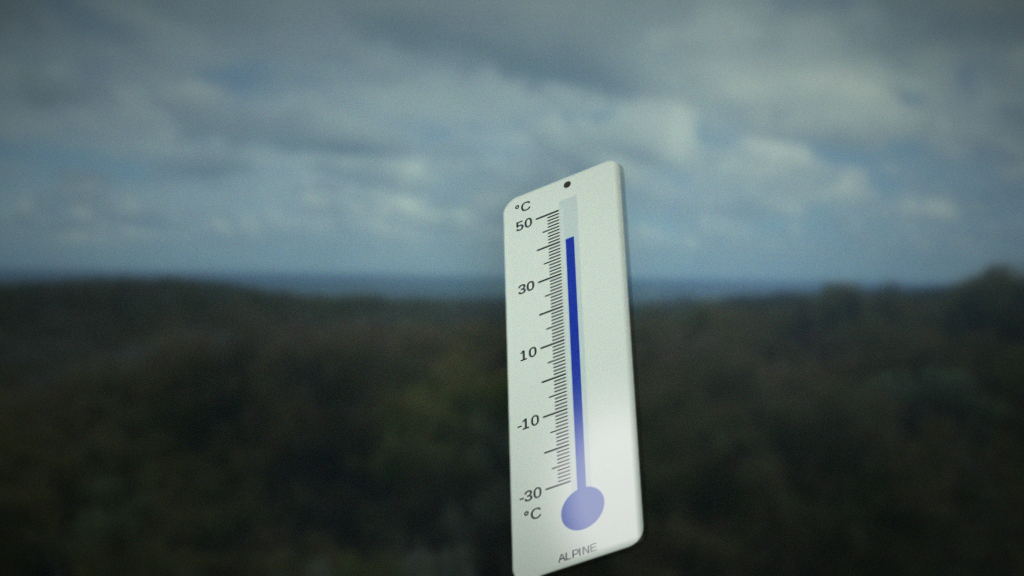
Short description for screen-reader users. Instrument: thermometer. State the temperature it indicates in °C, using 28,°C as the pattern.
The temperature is 40,°C
